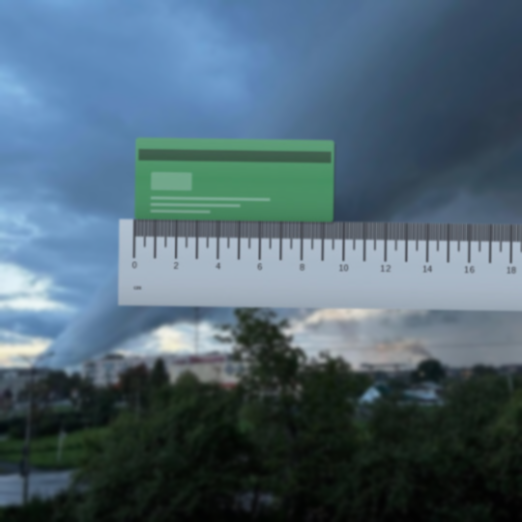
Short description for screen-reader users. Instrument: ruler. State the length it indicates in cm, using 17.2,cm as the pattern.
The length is 9.5,cm
